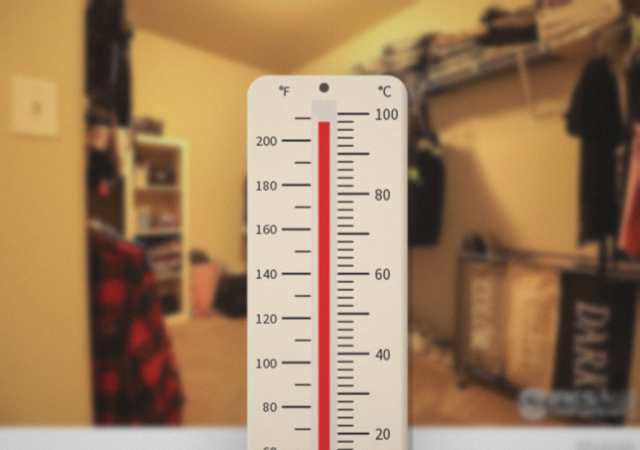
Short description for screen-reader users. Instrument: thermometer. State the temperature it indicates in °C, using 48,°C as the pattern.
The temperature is 98,°C
